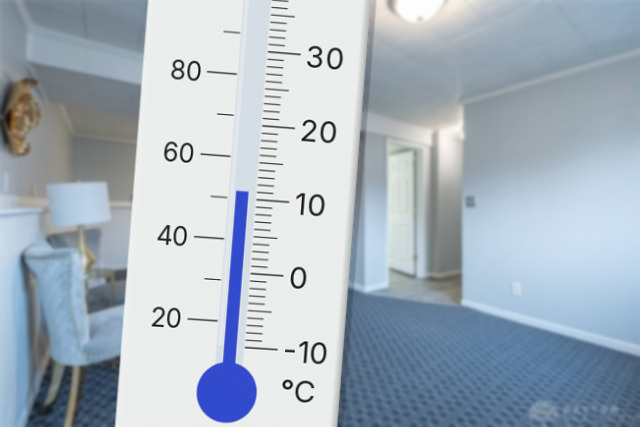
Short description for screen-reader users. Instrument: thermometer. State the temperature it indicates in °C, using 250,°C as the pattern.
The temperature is 11,°C
